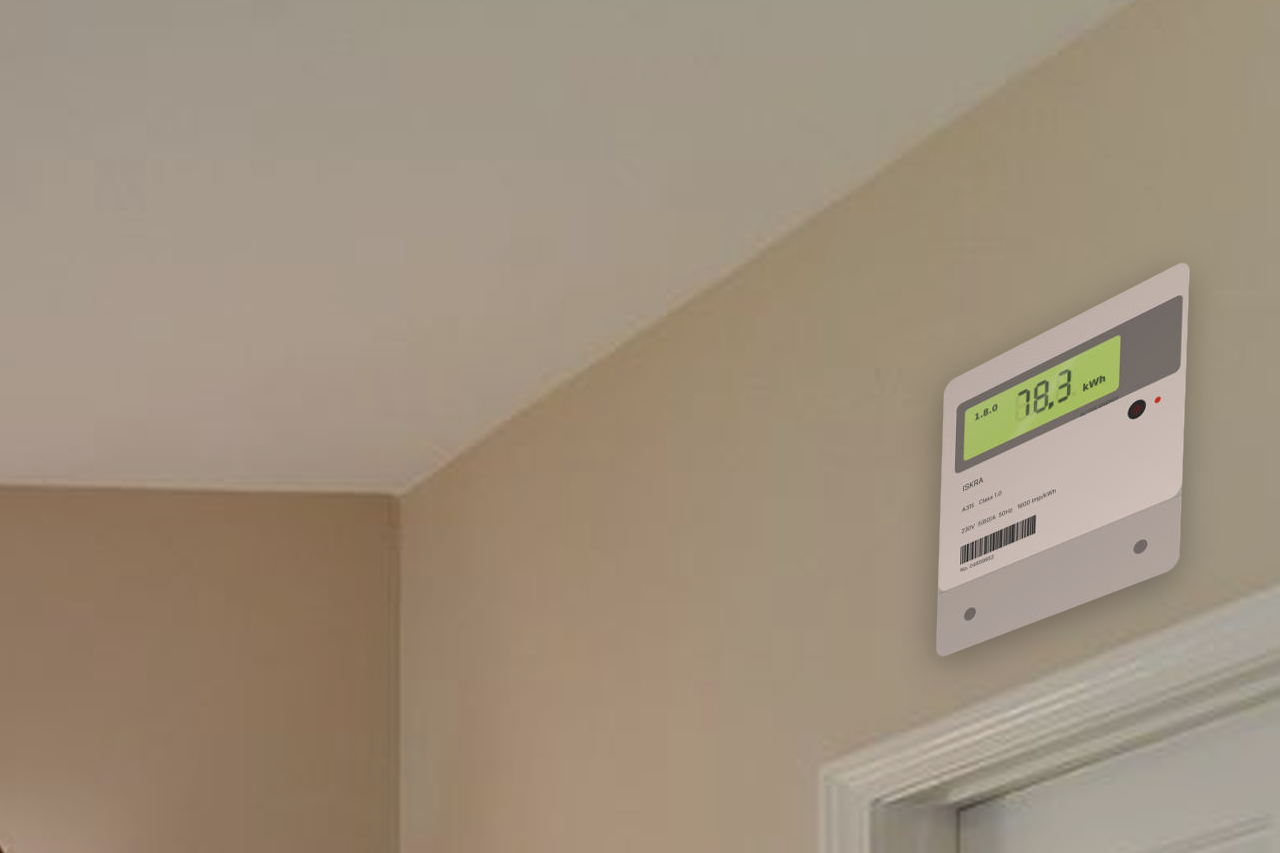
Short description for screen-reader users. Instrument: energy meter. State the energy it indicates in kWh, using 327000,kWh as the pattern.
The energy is 78.3,kWh
